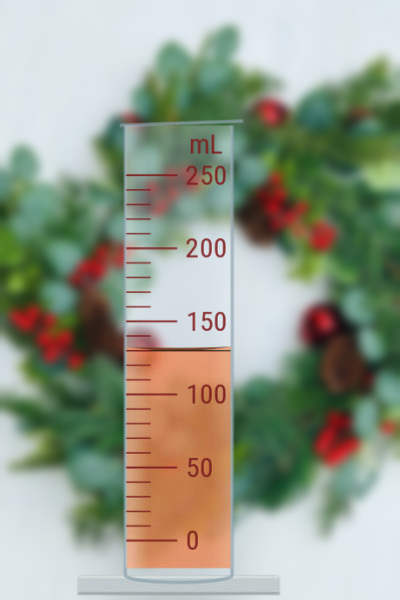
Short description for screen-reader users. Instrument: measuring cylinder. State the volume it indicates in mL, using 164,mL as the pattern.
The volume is 130,mL
